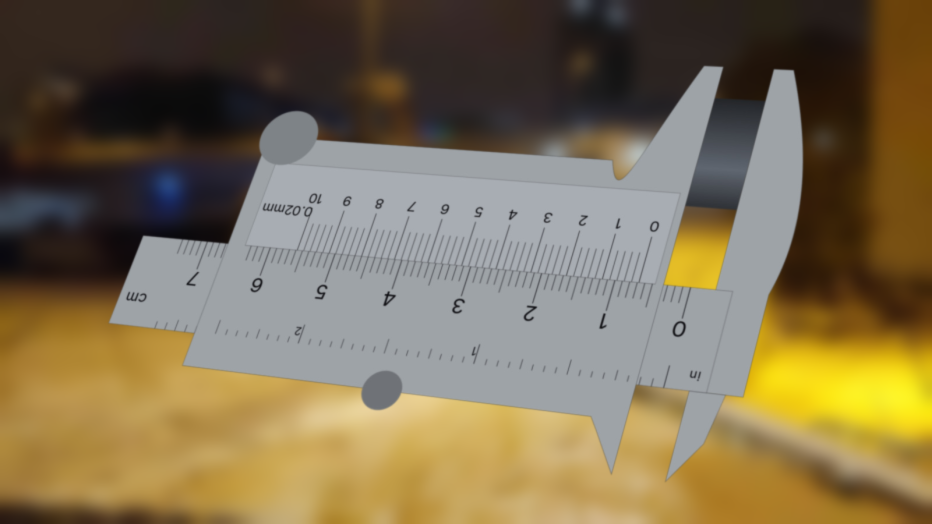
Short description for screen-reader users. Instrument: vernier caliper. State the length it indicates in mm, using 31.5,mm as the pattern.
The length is 6.8,mm
